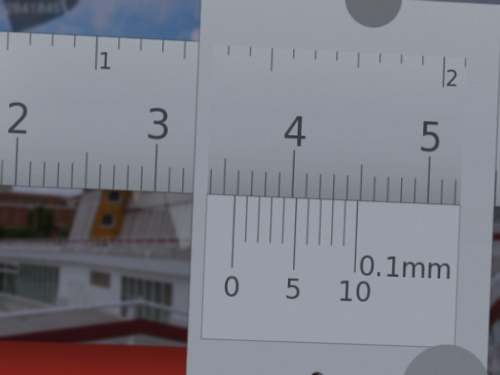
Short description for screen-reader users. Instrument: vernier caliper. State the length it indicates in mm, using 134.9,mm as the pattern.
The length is 35.8,mm
